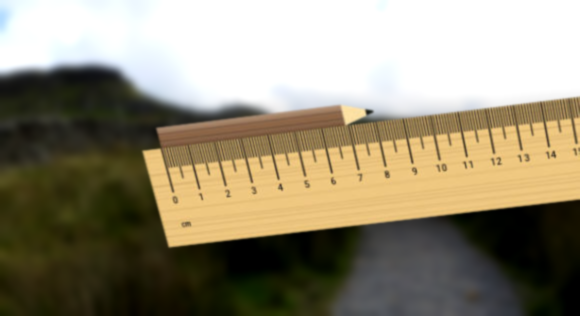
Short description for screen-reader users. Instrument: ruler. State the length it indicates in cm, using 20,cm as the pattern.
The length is 8,cm
